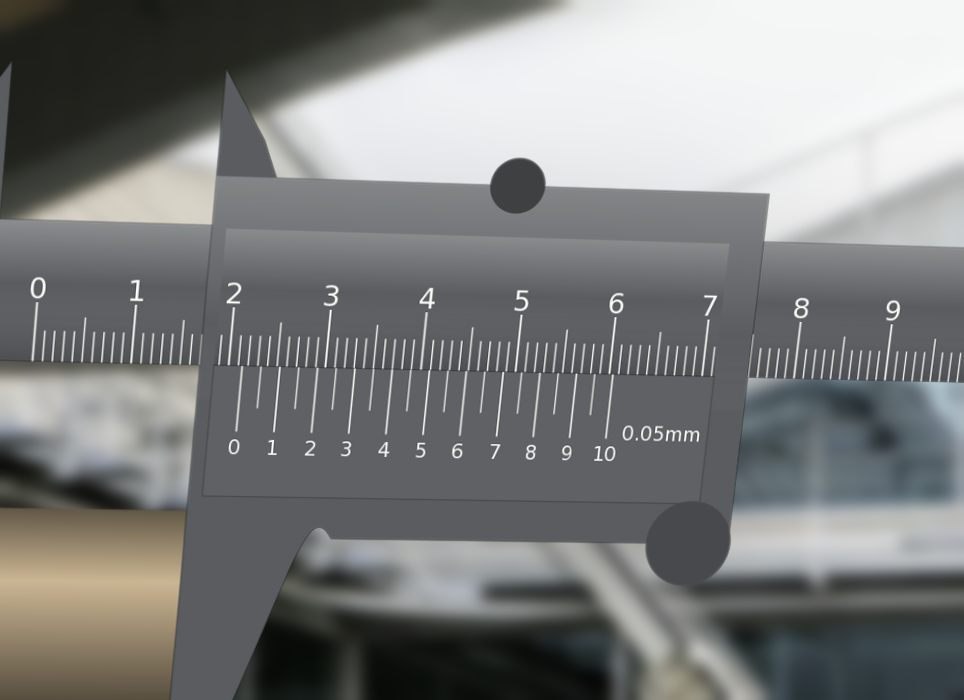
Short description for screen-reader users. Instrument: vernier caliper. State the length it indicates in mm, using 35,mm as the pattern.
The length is 21.4,mm
